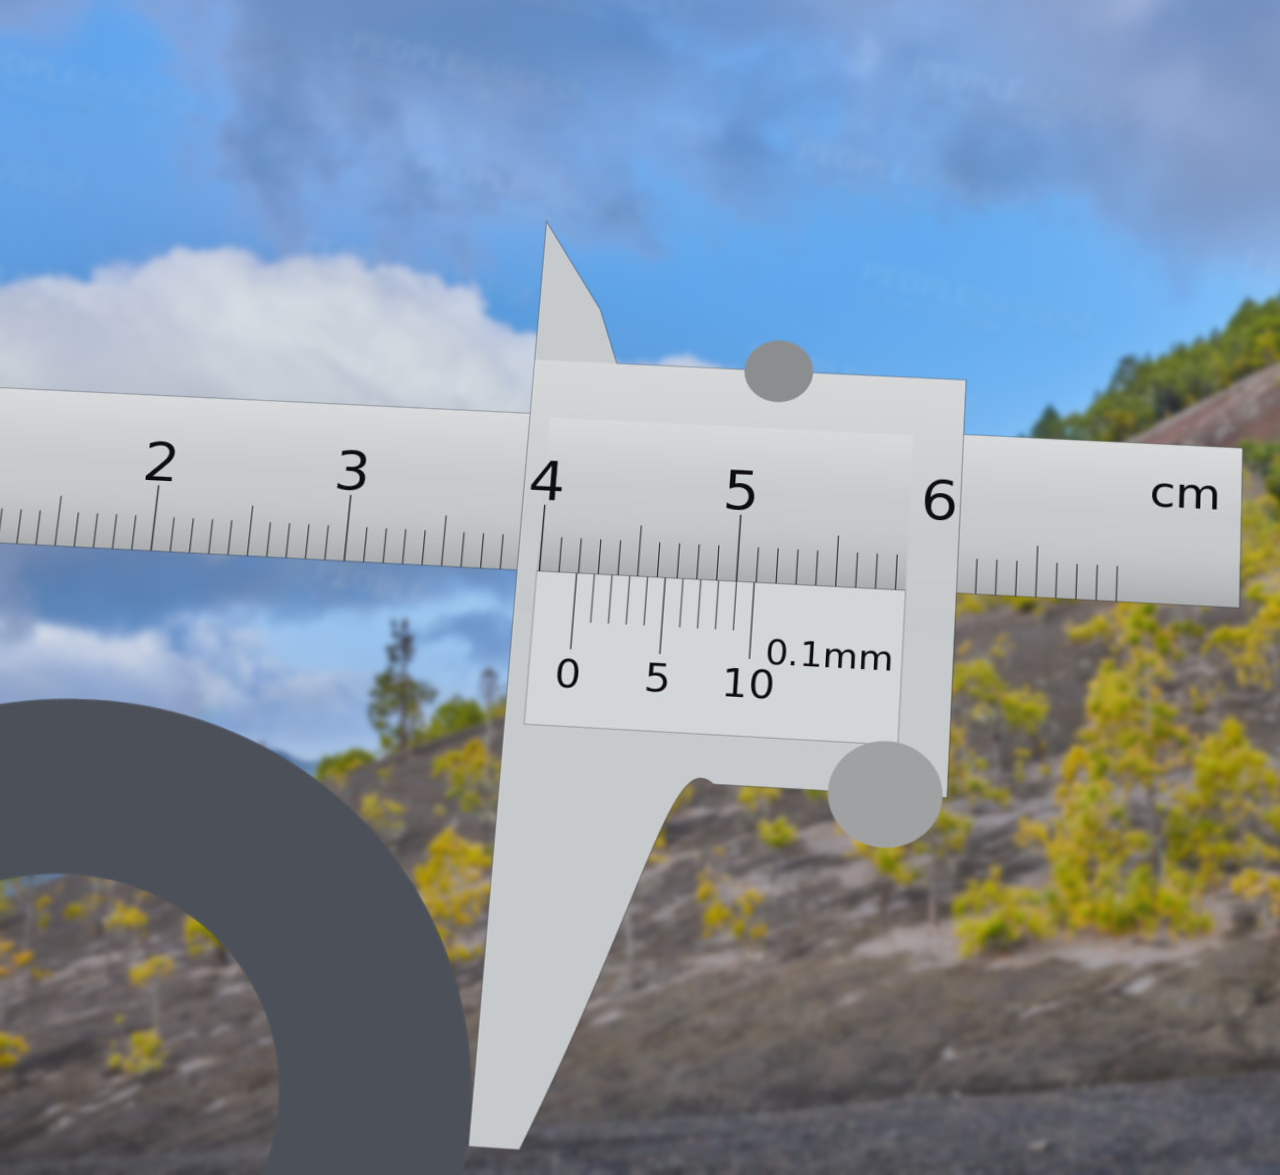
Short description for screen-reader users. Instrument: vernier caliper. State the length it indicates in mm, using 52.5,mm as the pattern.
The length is 41.9,mm
